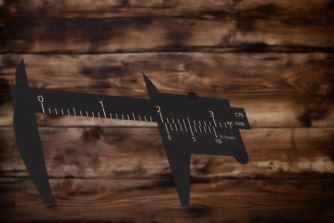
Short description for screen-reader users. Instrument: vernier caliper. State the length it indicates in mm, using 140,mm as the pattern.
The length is 20.4,mm
